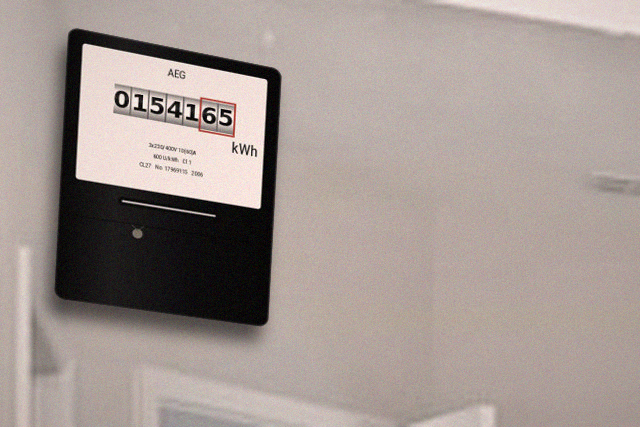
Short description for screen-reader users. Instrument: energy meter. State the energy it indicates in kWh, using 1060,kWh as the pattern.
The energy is 1541.65,kWh
